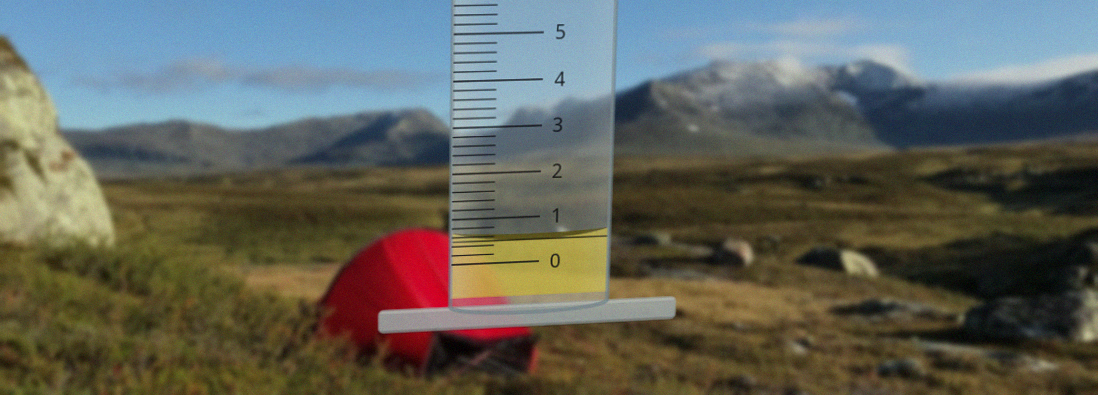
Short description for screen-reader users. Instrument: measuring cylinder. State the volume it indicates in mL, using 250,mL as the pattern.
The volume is 0.5,mL
